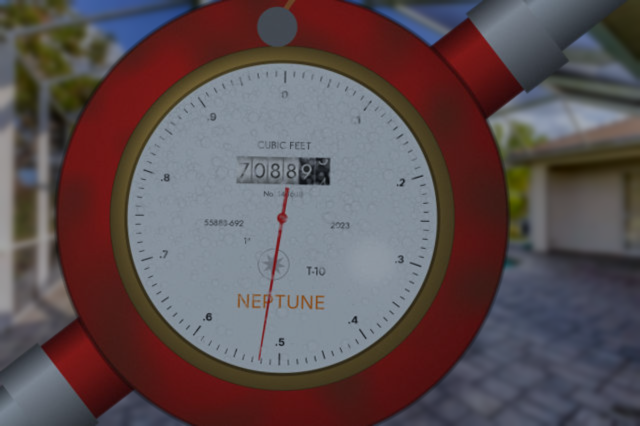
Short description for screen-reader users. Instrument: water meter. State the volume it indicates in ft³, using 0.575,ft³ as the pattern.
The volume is 708893.52,ft³
